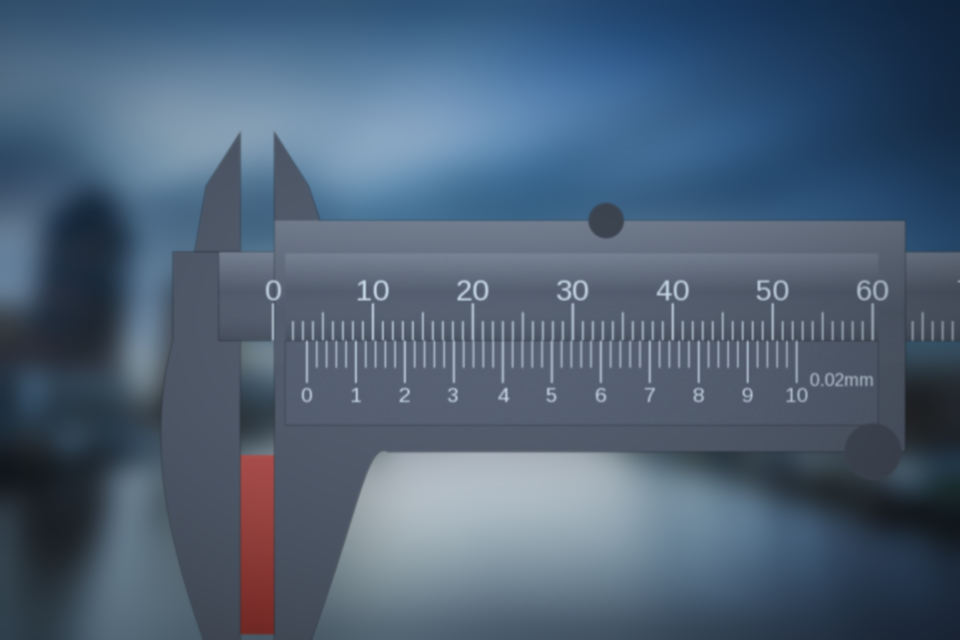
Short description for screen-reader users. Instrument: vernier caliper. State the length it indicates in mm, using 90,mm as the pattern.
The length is 3.4,mm
